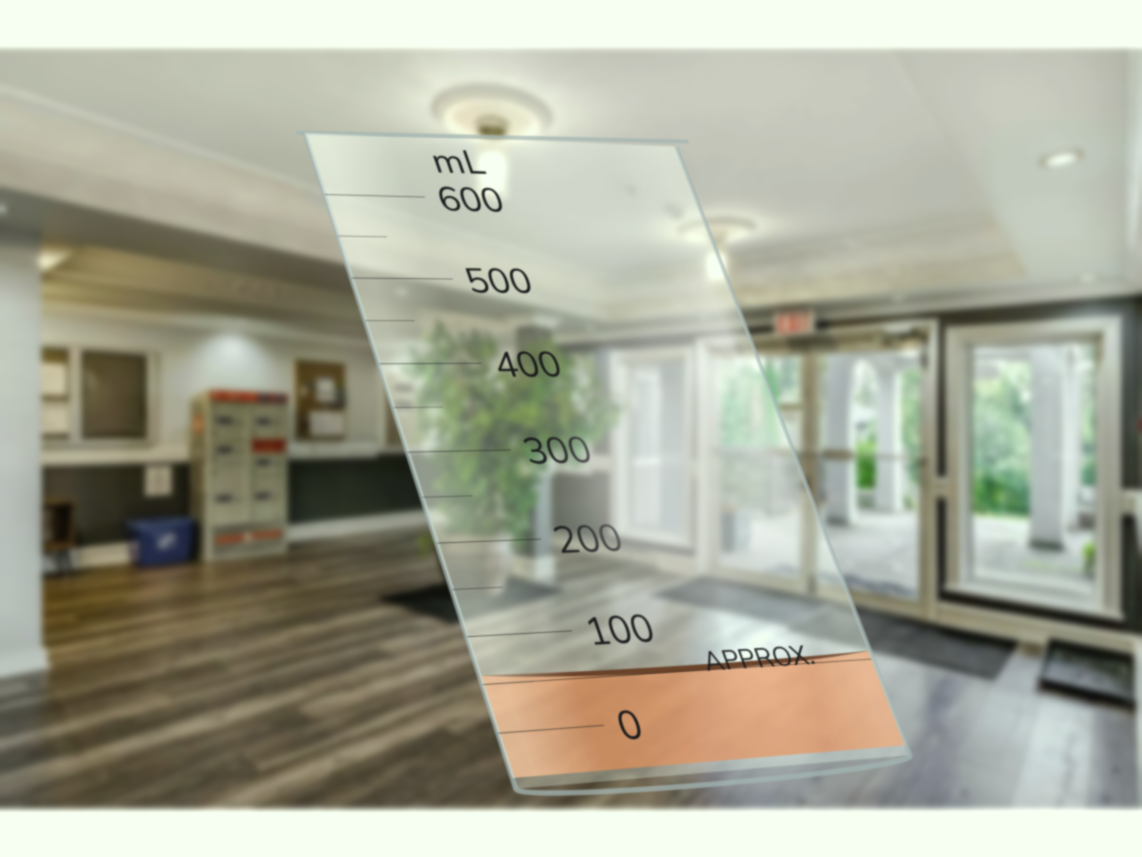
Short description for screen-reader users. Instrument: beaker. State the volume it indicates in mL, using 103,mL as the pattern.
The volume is 50,mL
